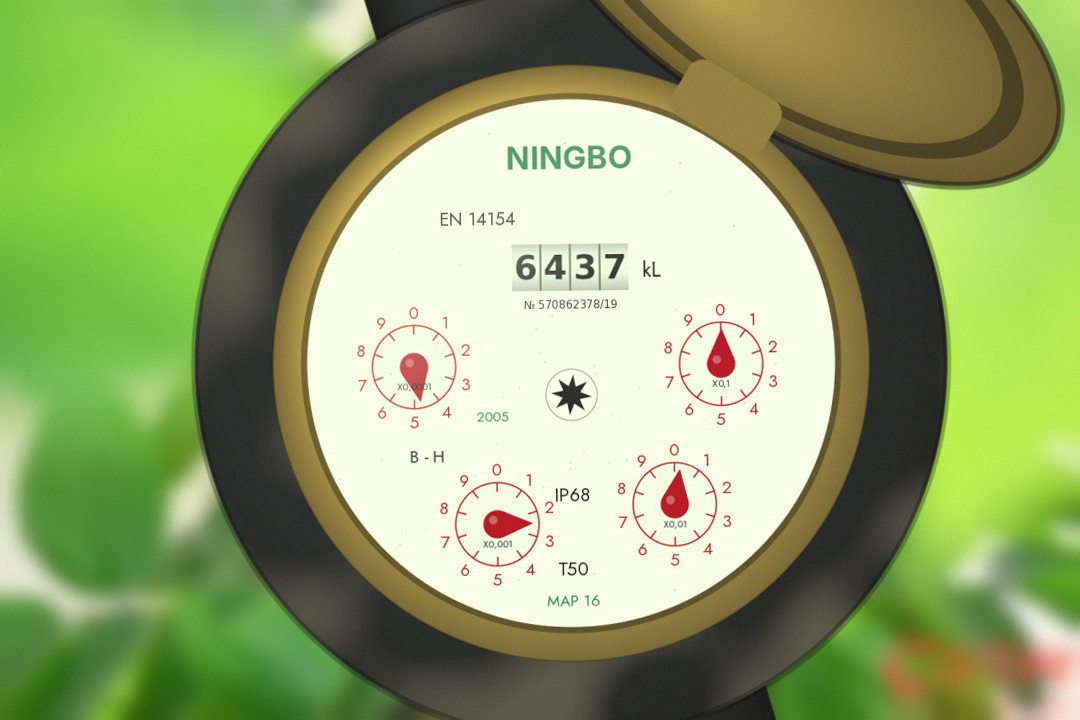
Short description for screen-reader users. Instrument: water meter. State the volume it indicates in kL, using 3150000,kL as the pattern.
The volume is 6437.0024,kL
